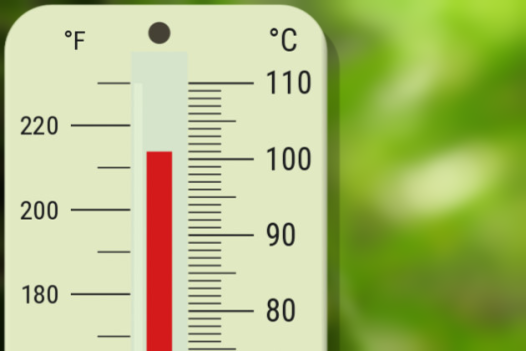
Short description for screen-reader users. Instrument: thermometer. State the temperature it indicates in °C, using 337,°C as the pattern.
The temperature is 101,°C
